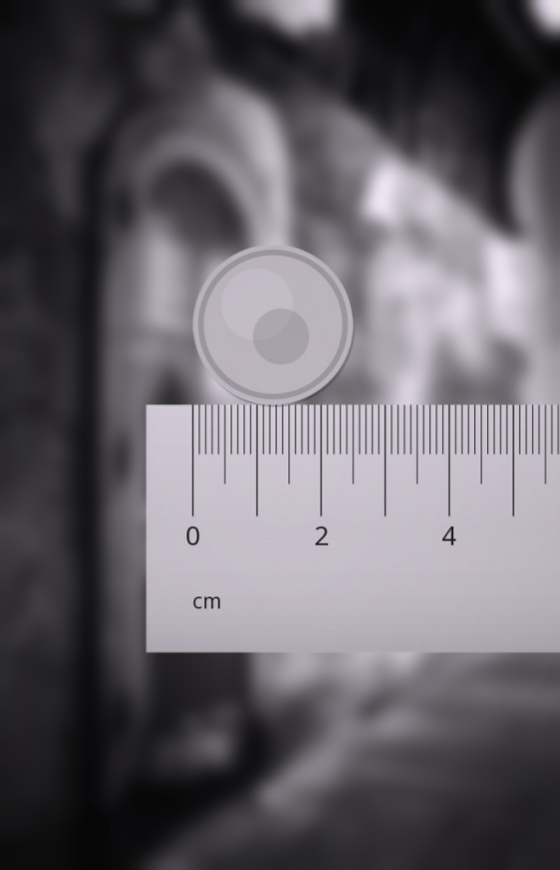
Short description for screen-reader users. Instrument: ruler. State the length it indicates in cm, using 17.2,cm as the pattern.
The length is 2.5,cm
